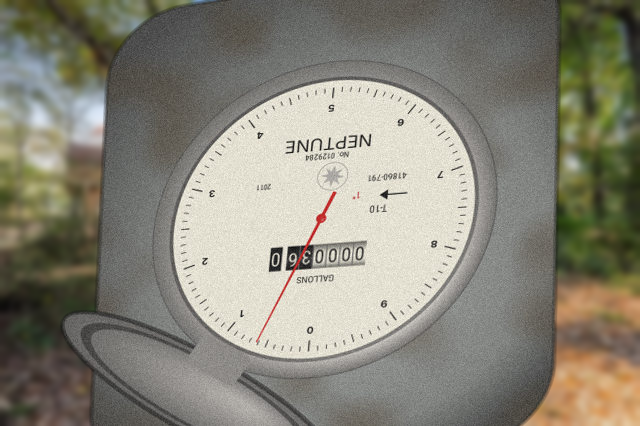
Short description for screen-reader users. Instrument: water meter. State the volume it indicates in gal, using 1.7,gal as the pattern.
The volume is 360.6,gal
